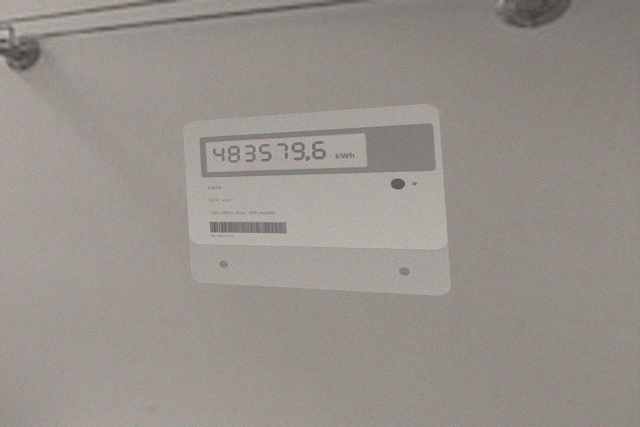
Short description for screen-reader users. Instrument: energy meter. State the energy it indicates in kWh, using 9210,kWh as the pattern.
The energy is 483579.6,kWh
